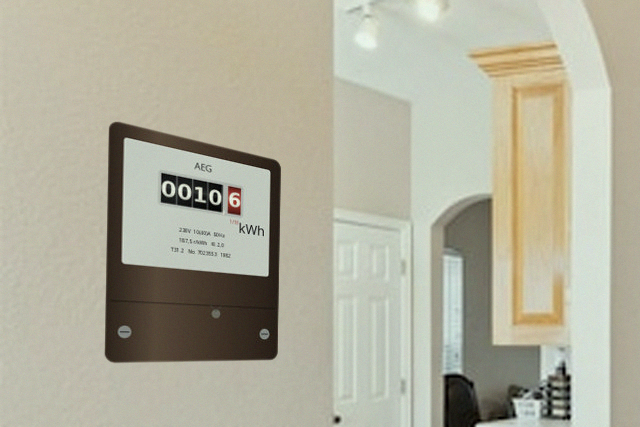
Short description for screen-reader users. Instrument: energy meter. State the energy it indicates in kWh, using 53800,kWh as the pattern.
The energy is 10.6,kWh
